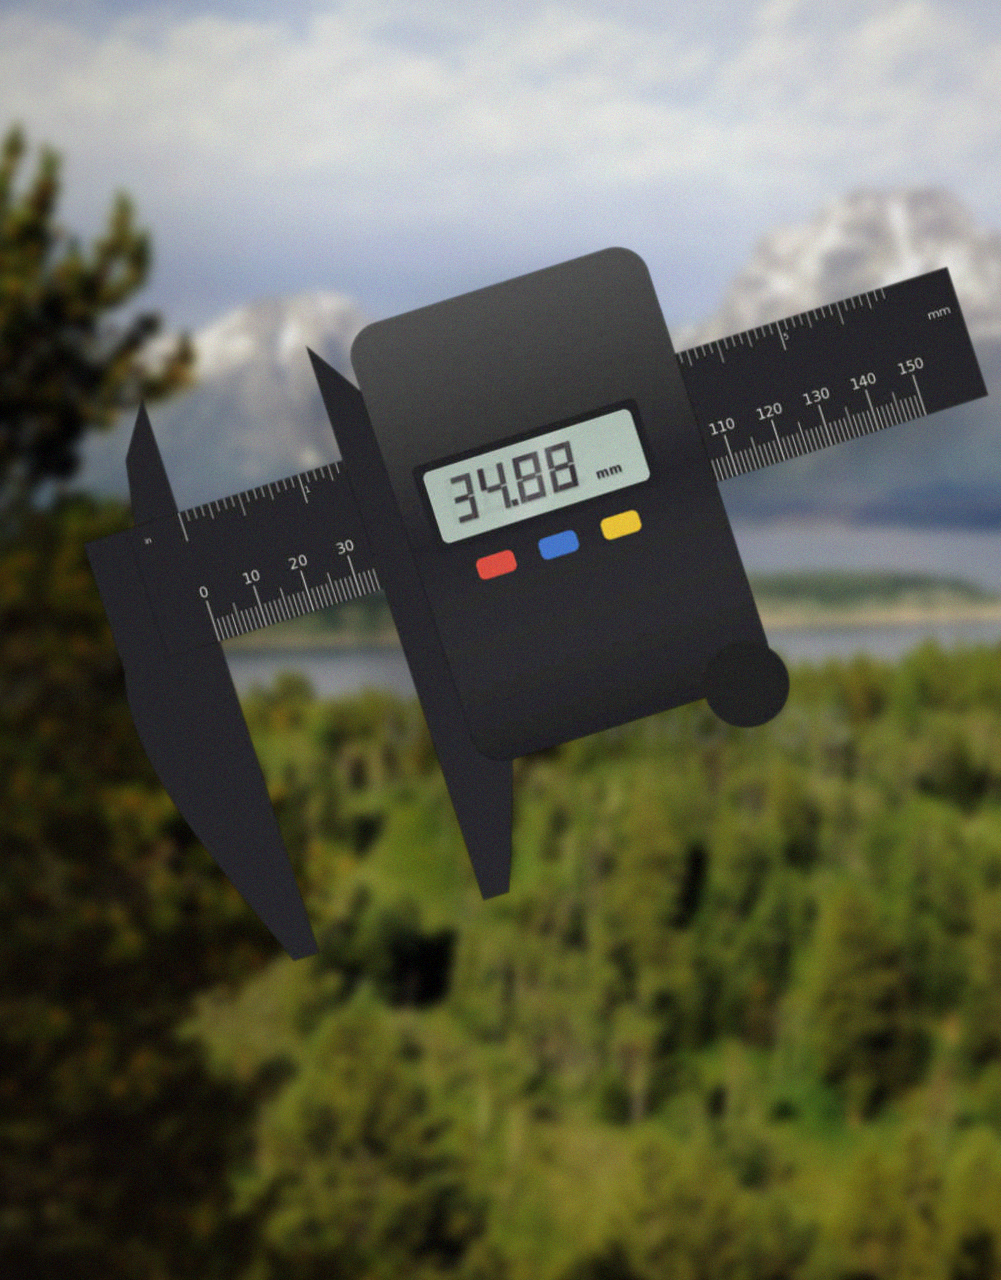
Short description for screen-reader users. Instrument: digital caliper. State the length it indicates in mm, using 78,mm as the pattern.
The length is 34.88,mm
